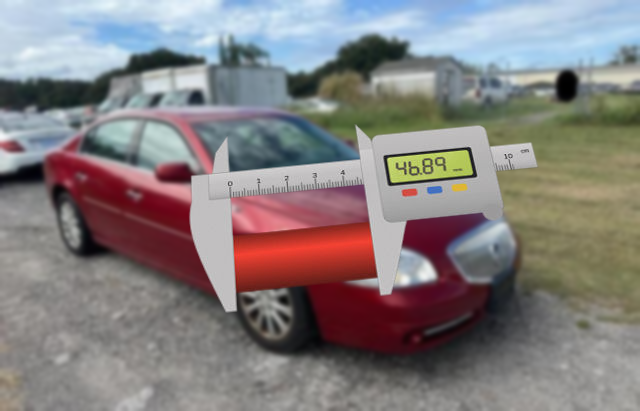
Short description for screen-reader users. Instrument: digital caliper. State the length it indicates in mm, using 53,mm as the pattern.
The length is 46.89,mm
